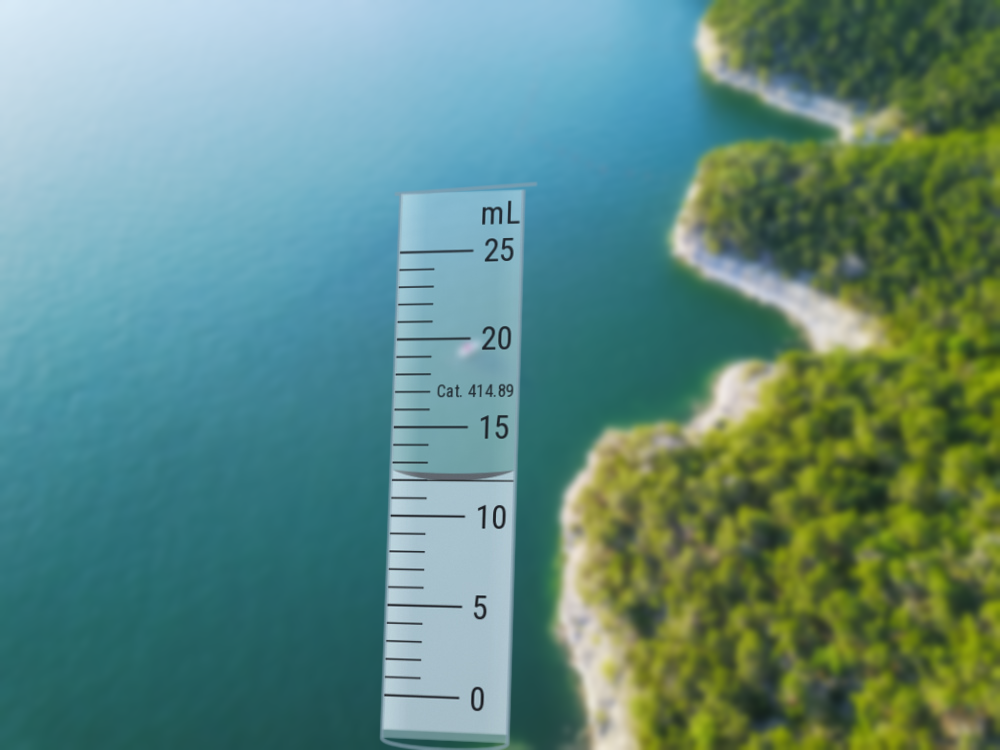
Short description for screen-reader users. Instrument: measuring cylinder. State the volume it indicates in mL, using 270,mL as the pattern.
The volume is 12,mL
